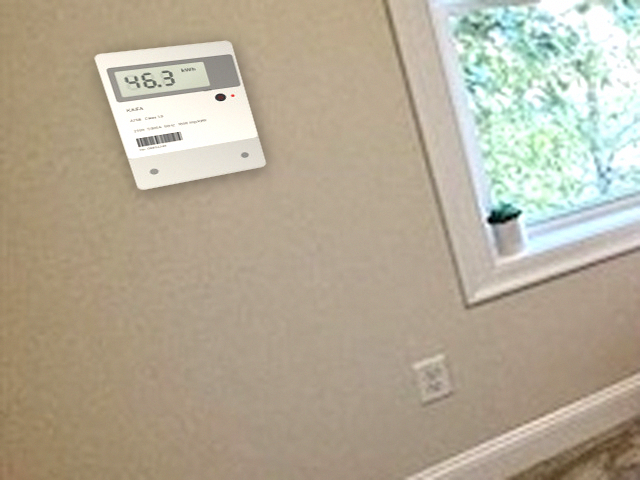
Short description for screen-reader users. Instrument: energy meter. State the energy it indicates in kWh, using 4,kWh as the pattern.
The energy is 46.3,kWh
